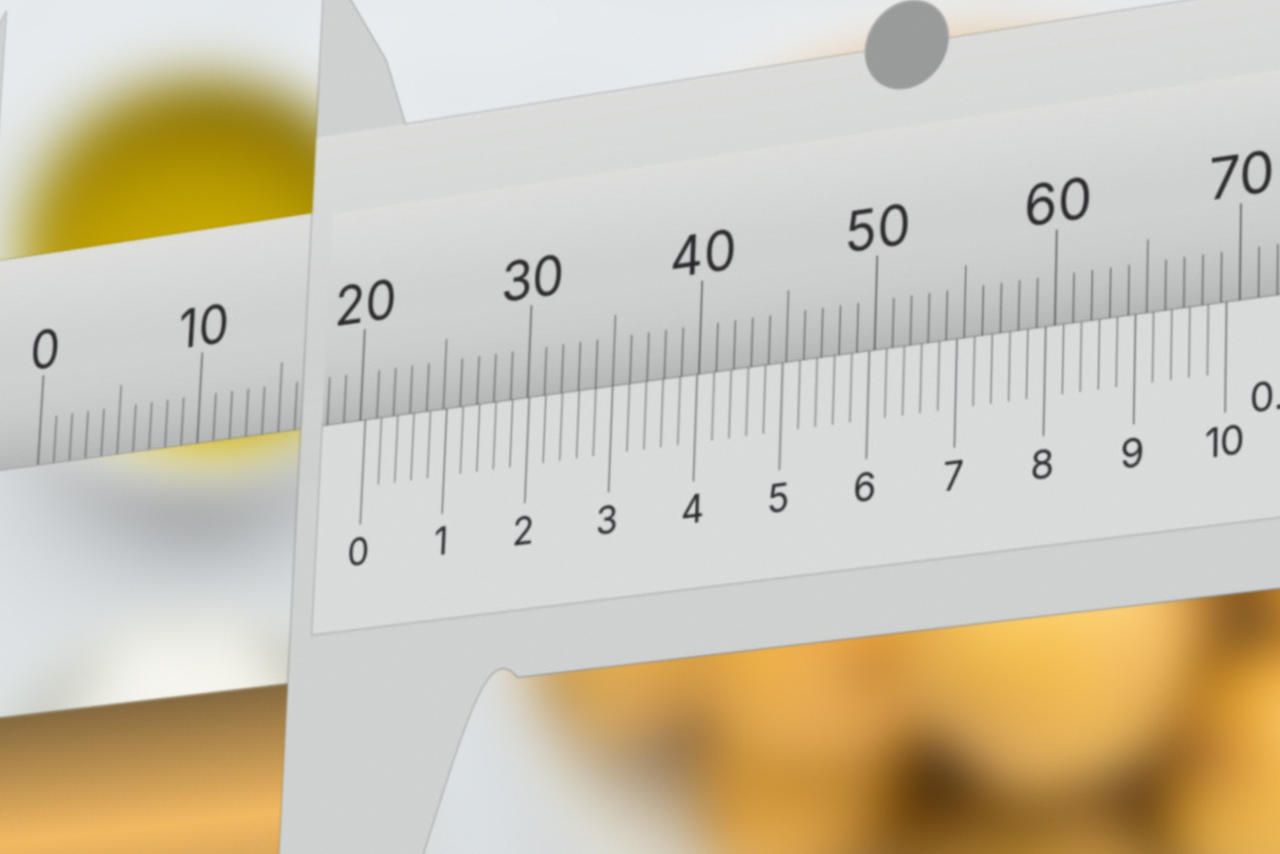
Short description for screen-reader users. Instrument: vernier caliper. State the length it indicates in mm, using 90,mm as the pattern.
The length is 20.3,mm
